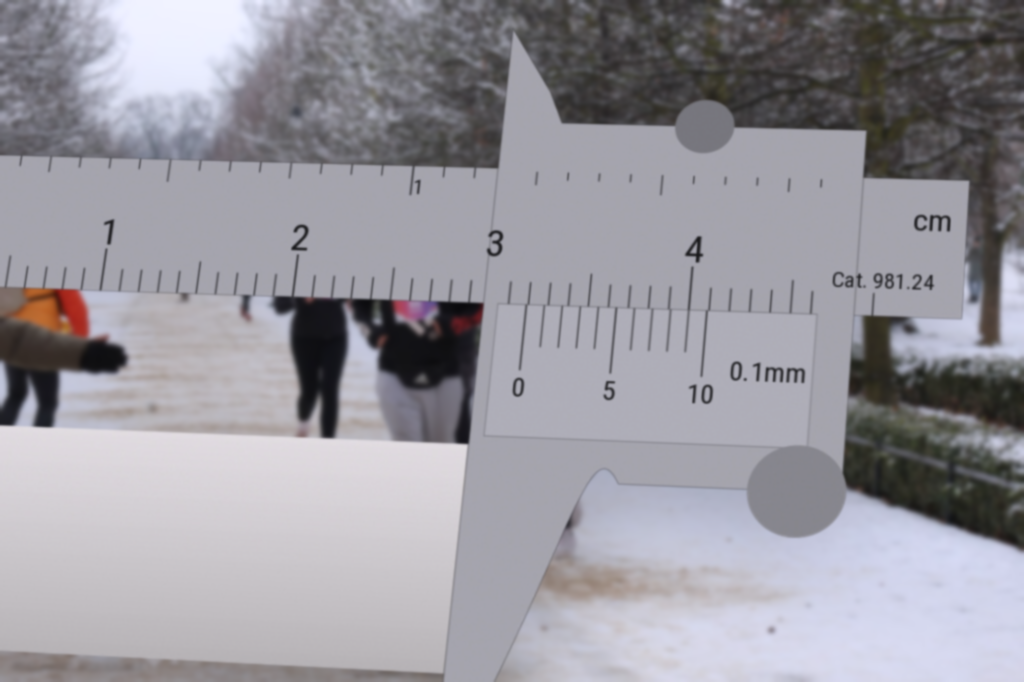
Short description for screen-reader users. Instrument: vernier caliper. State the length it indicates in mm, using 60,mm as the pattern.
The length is 31.9,mm
